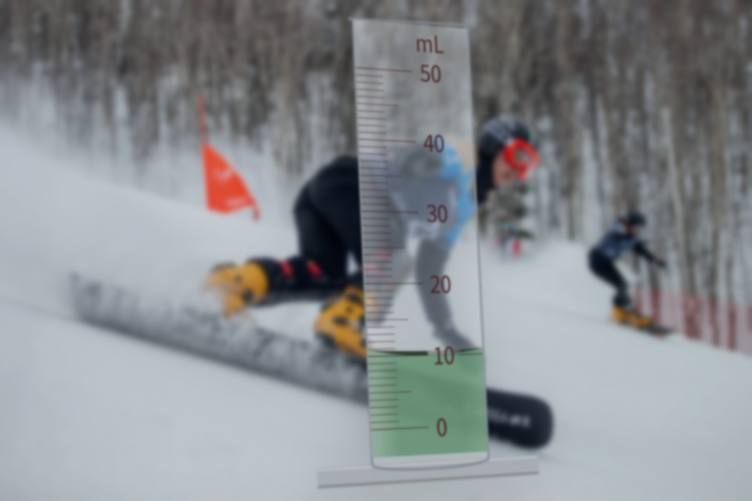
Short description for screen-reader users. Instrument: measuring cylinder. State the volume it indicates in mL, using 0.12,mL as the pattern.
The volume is 10,mL
